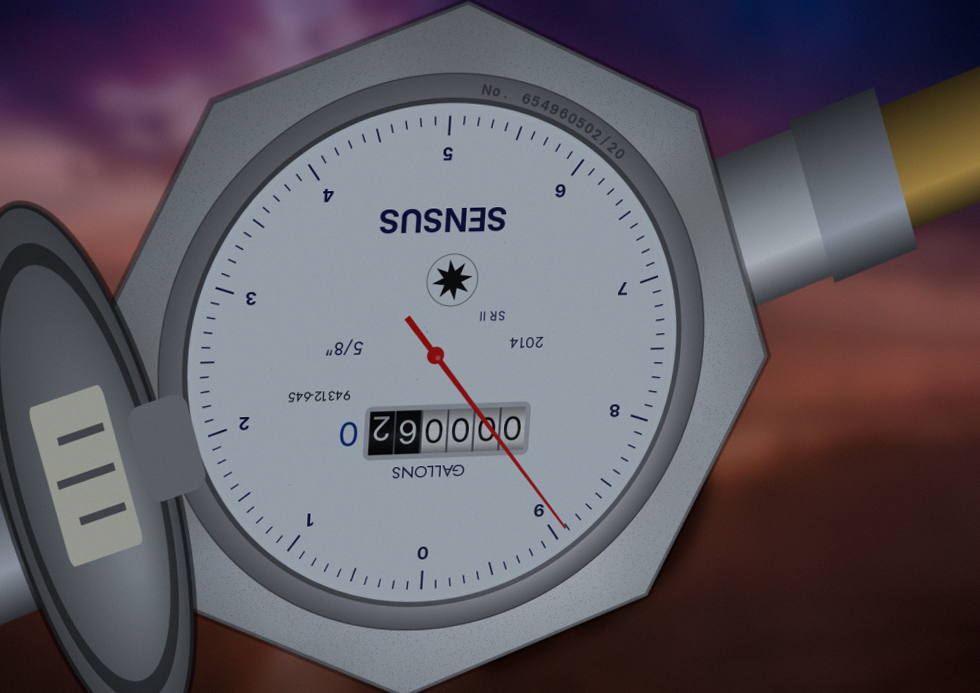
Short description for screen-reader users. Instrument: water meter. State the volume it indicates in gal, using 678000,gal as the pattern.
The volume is 618.9,gal
